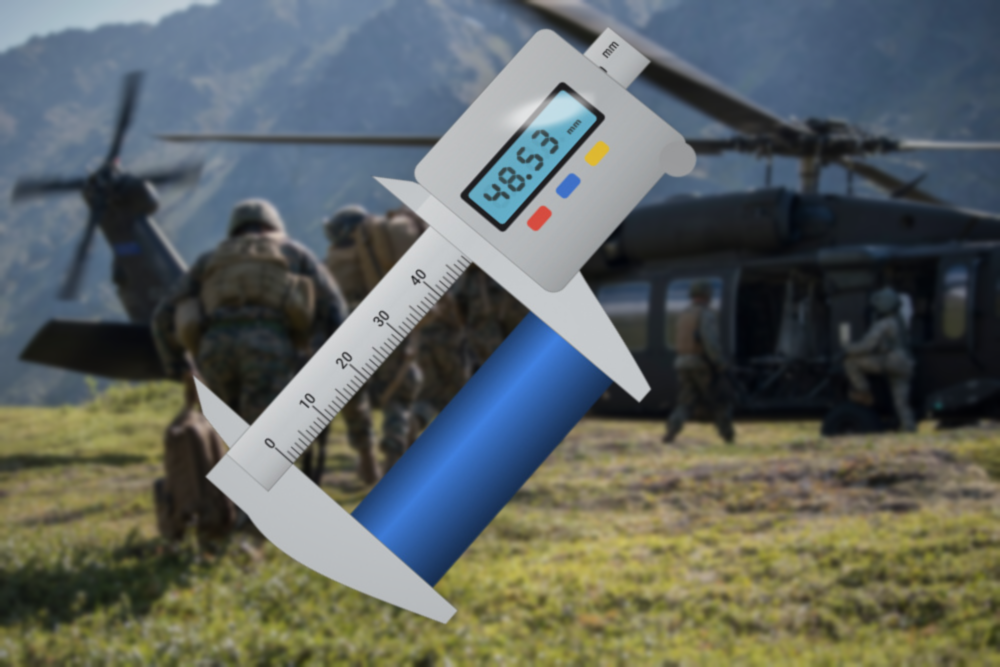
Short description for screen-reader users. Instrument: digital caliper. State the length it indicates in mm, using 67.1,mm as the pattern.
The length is 48.53,mm
